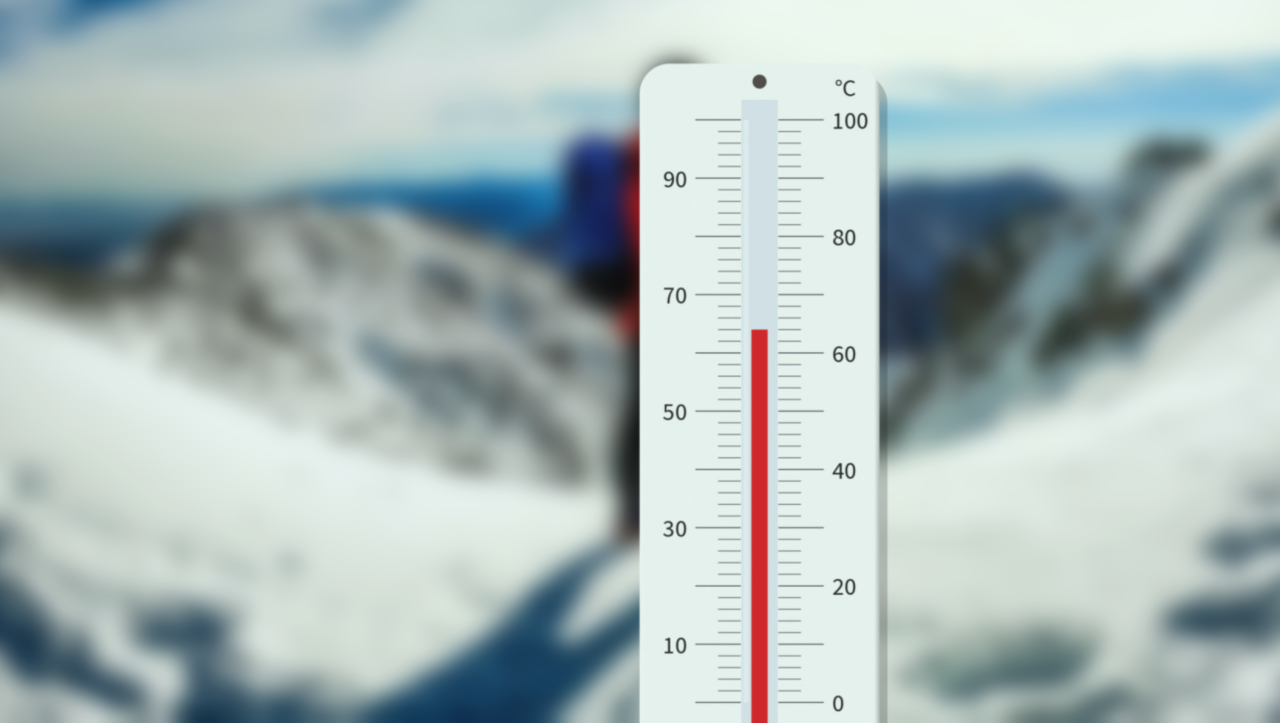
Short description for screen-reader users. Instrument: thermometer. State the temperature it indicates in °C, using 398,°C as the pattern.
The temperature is 64,°C
